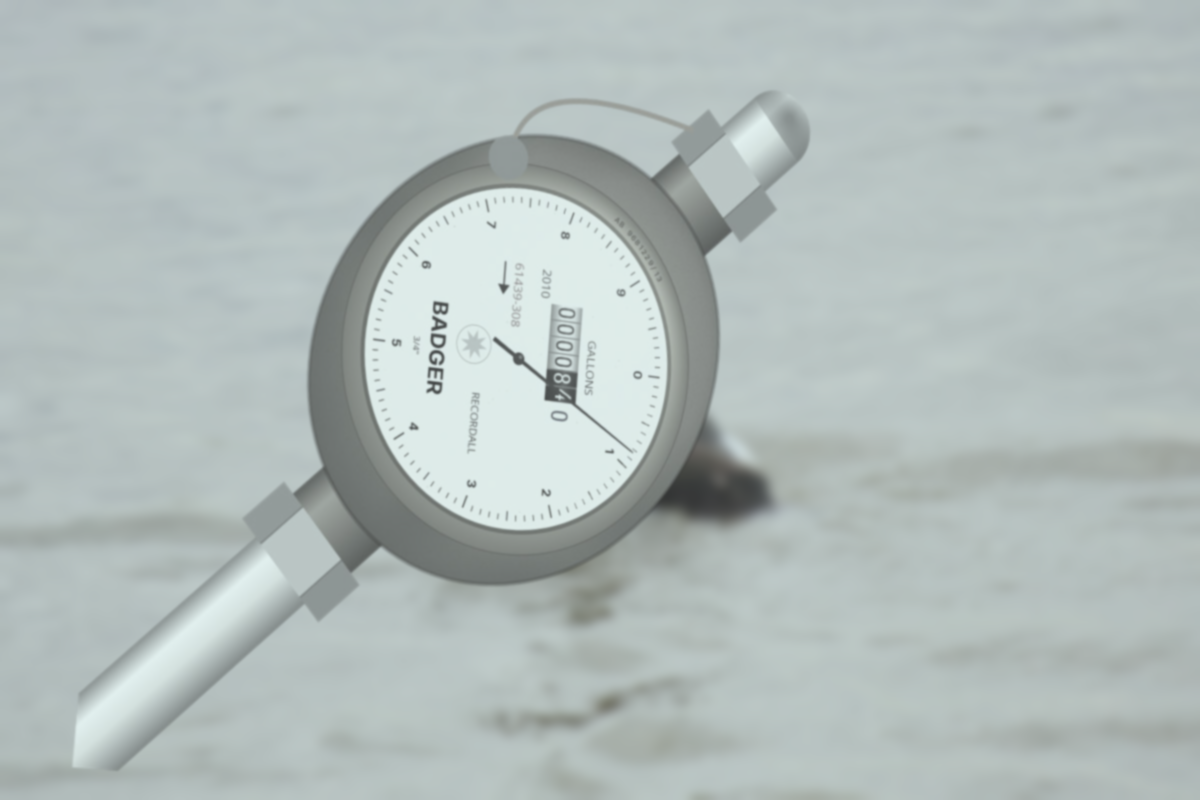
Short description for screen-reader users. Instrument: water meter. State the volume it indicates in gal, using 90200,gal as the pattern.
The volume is 840.8,gal
